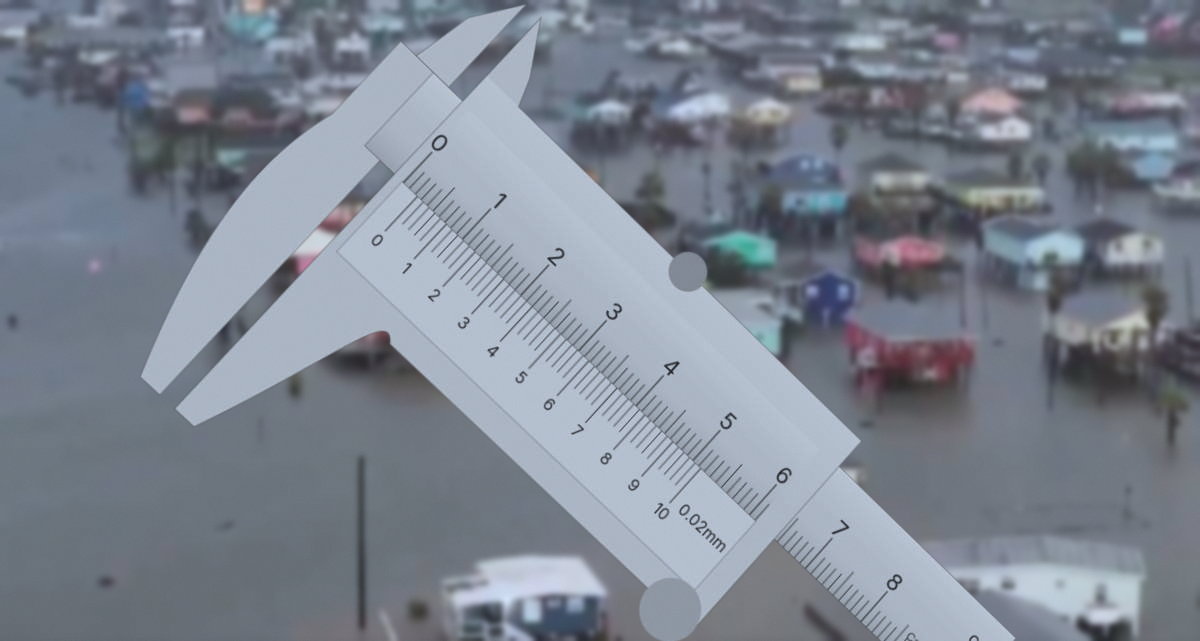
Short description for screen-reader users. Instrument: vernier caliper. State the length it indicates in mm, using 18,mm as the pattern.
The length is 2.4,mm
